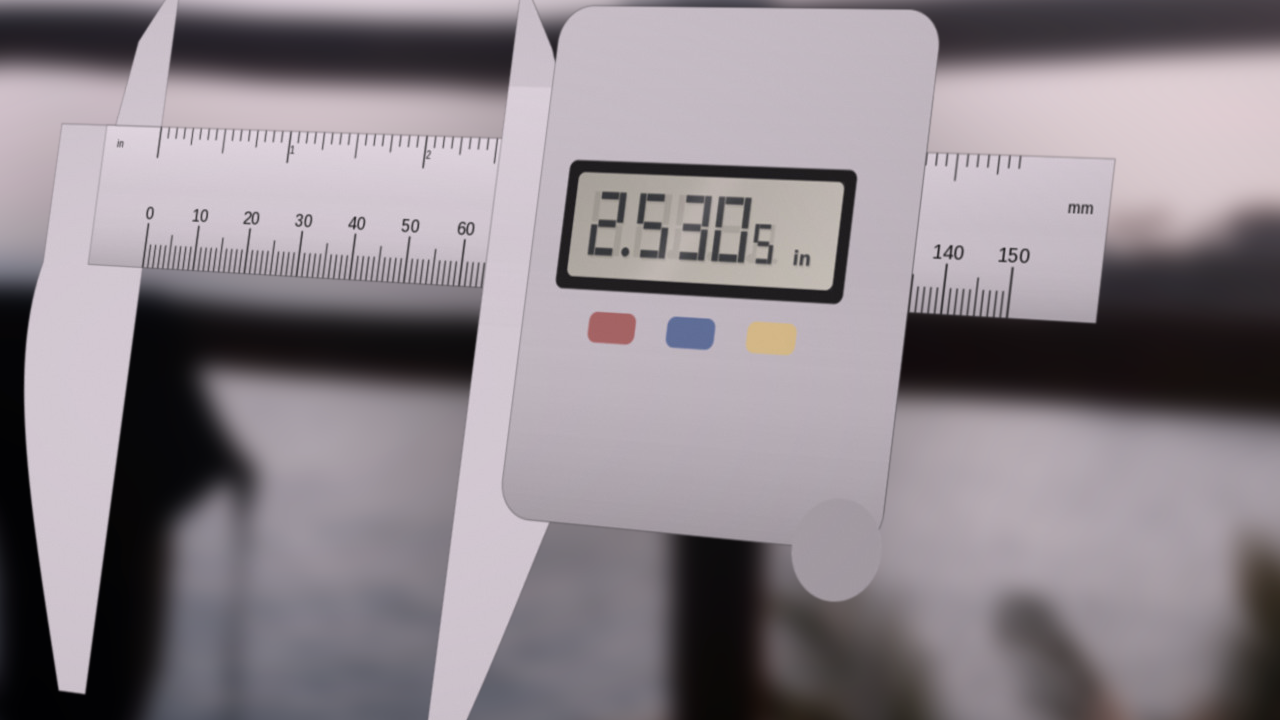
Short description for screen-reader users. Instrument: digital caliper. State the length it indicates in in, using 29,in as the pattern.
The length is 2.5305,in
